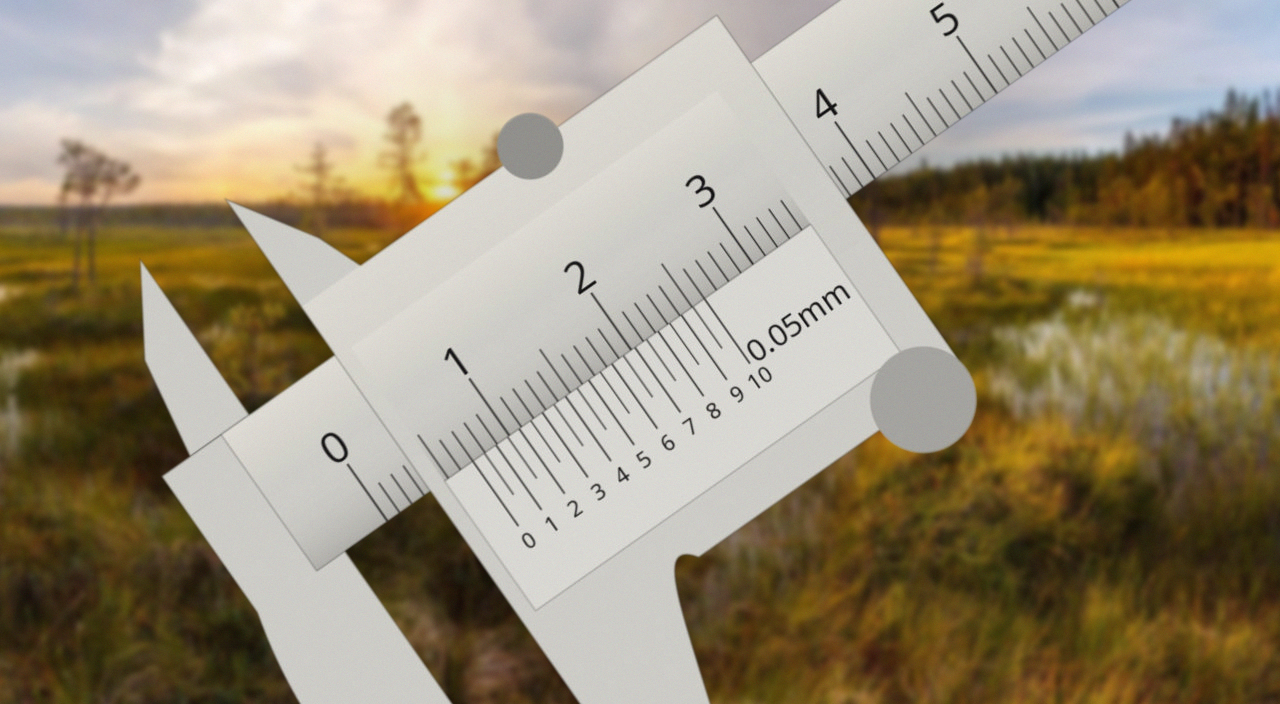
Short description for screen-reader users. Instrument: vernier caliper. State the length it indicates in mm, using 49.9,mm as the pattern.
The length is 7.0,mm
